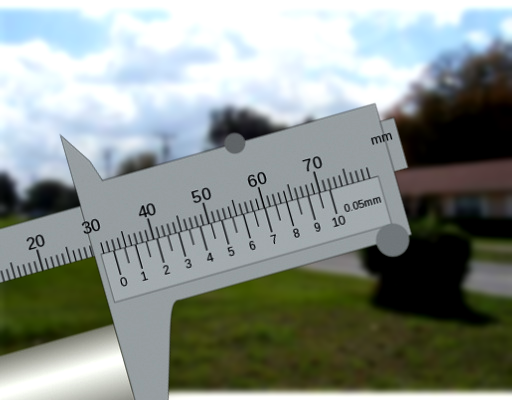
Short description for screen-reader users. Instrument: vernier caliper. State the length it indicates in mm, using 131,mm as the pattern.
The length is 32.8,mm
